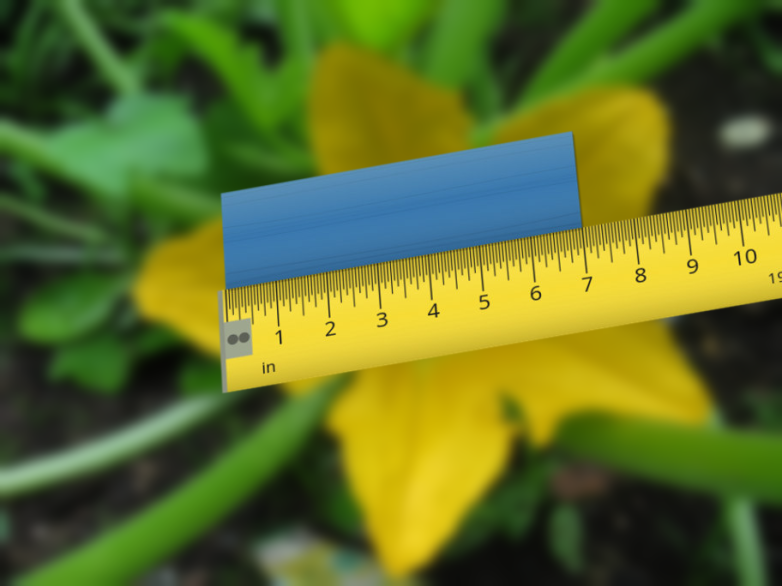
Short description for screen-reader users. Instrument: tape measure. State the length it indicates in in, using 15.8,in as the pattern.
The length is 7,in
